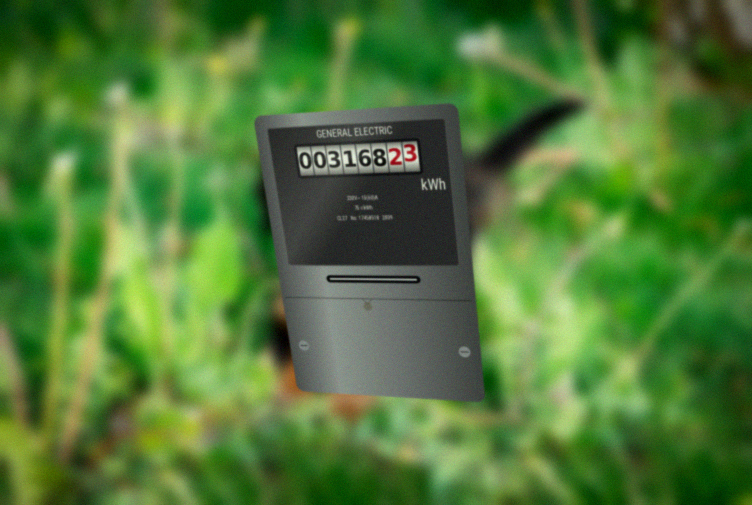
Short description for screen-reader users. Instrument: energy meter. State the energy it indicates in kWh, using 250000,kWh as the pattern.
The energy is 3168.23,kWh
